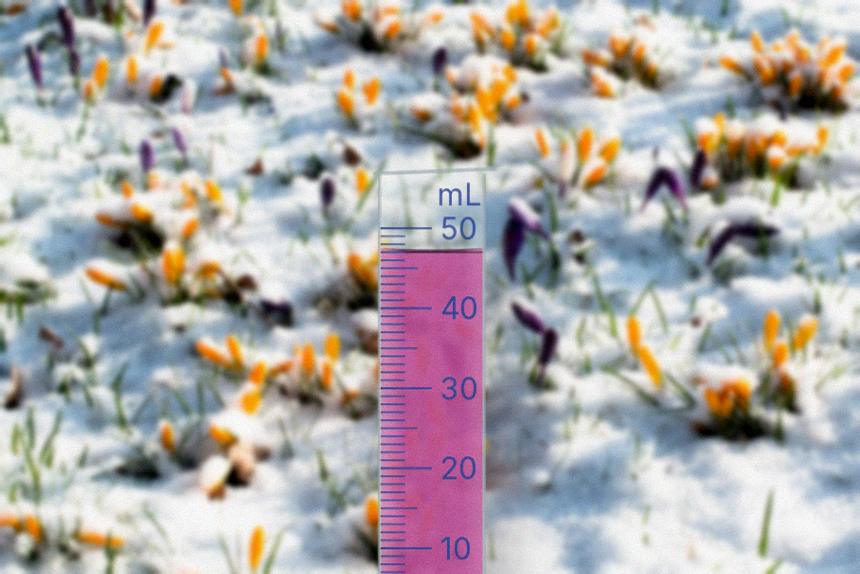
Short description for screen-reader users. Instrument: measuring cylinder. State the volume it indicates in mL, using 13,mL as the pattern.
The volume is 47,mL
